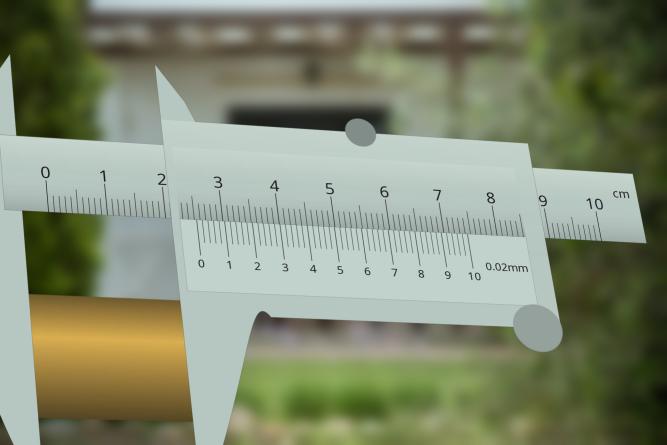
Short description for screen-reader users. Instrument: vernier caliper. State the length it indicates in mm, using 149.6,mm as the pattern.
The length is 25.4,mm
